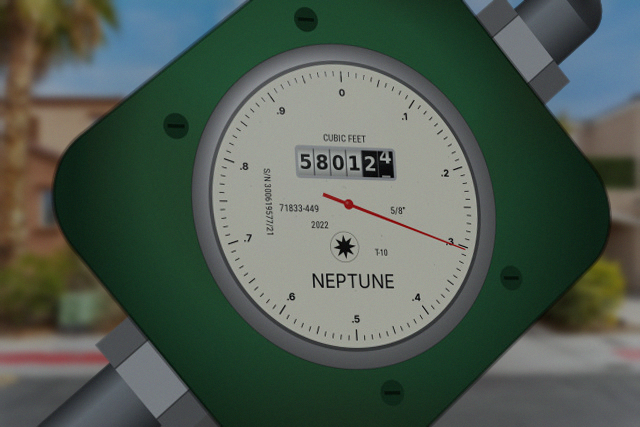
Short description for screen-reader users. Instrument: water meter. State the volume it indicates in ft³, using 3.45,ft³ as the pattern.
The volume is 580124.30,ft³
